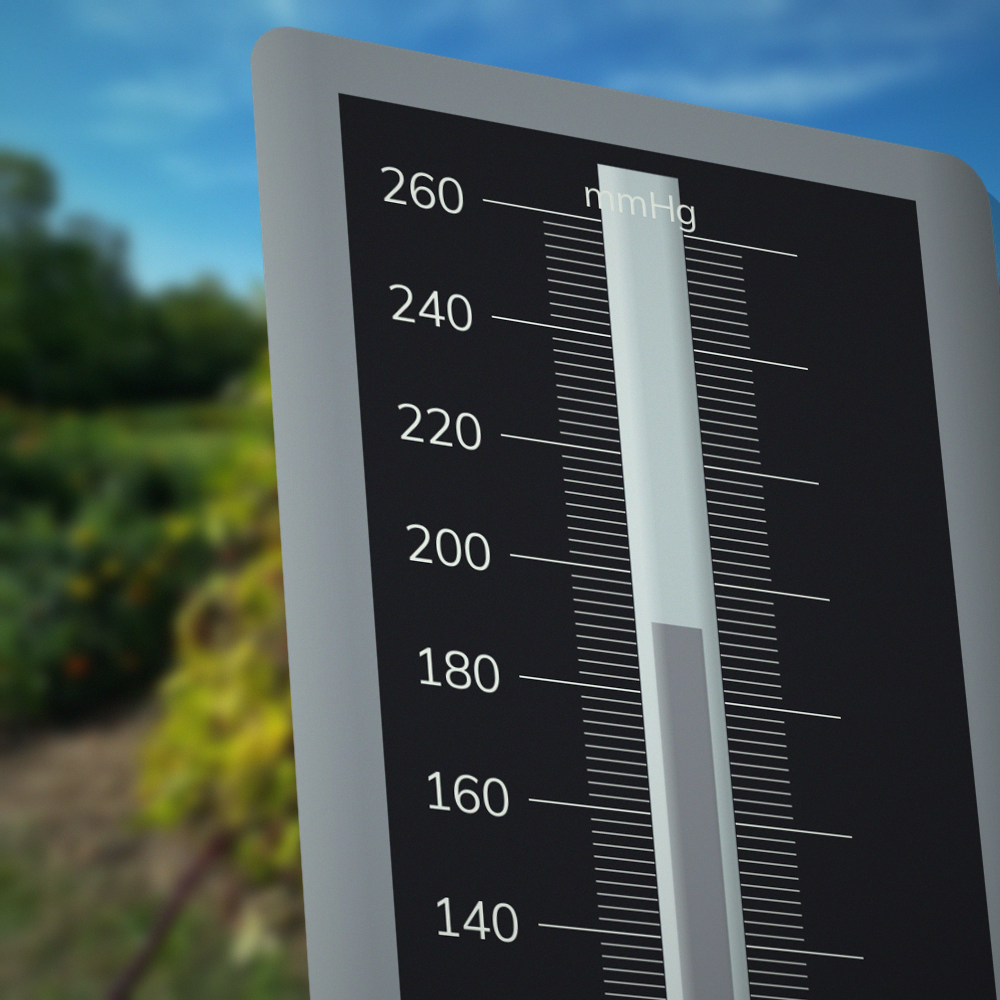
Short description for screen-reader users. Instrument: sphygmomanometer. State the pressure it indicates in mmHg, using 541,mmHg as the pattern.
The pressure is 192,mmHg
